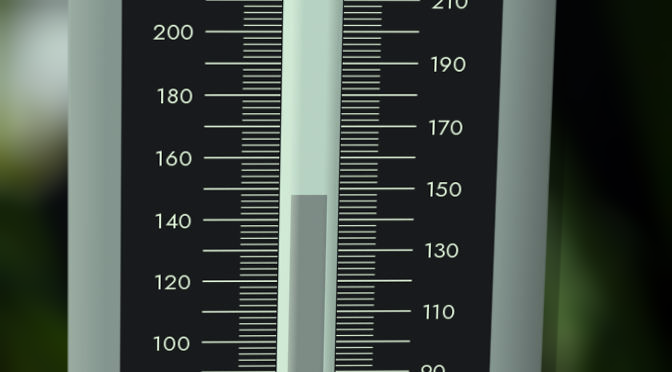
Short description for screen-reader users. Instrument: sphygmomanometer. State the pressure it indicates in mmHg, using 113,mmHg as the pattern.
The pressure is 148,mmHg
